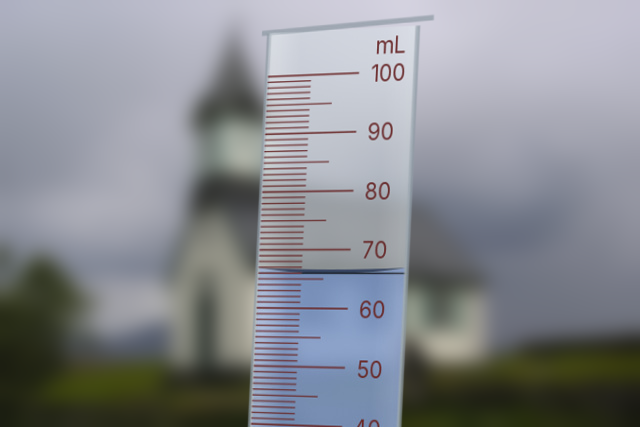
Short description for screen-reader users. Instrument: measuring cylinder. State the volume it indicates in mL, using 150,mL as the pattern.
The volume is 66,mL
